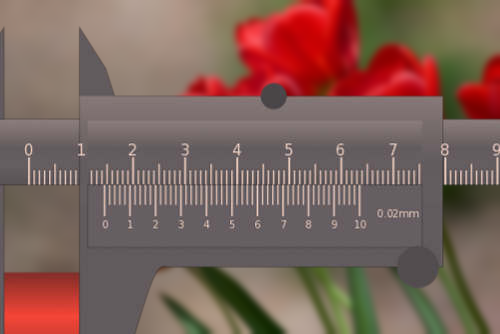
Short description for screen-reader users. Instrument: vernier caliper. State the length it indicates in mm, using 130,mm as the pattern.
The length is 14.5,mm
